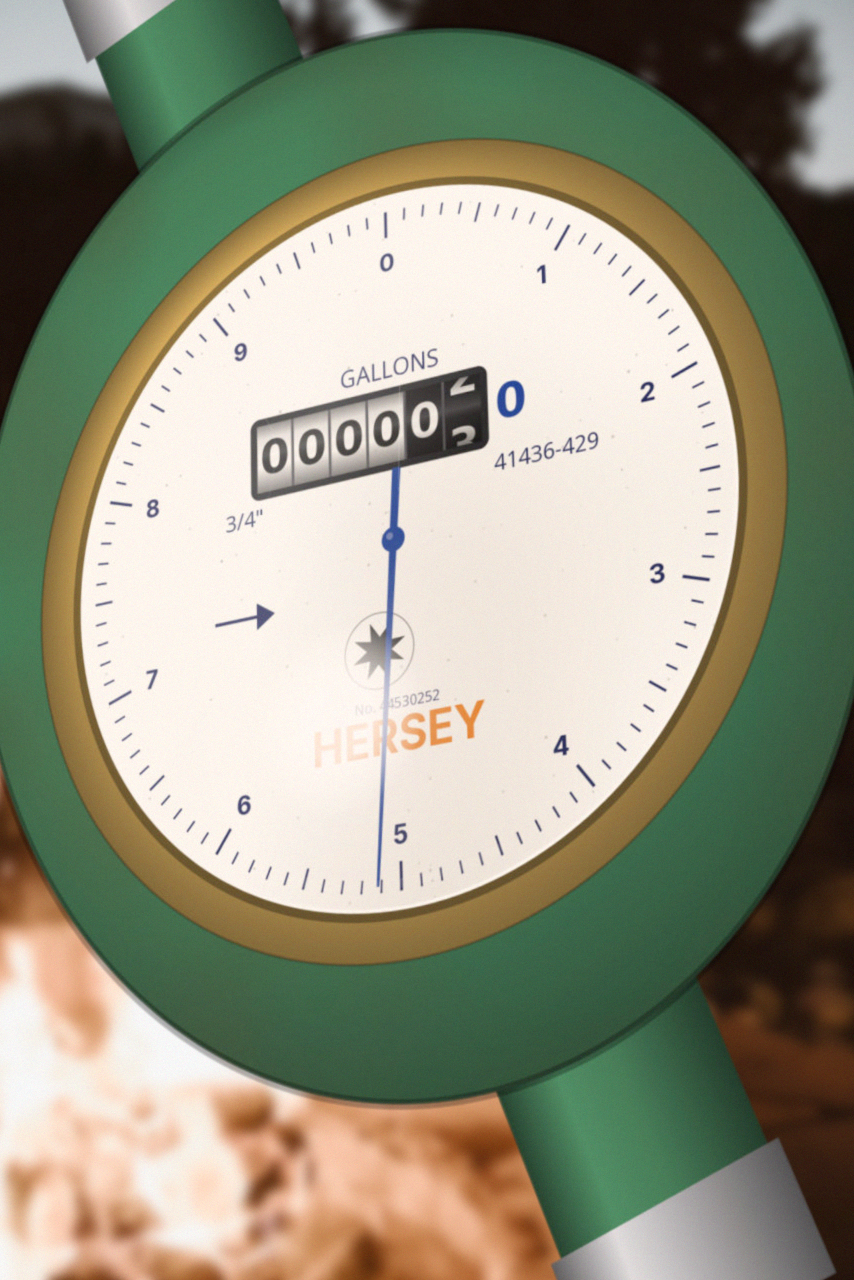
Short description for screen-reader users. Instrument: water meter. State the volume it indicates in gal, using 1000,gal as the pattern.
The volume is 25.1,gal
